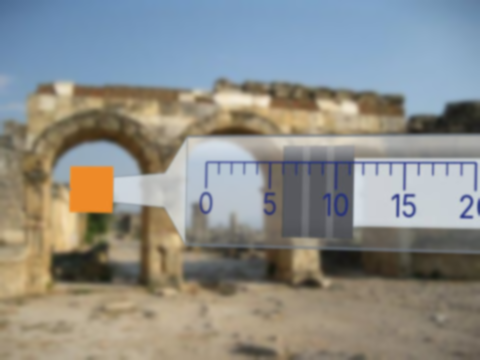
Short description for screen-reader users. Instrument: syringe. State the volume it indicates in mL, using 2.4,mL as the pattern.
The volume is 6,mL
